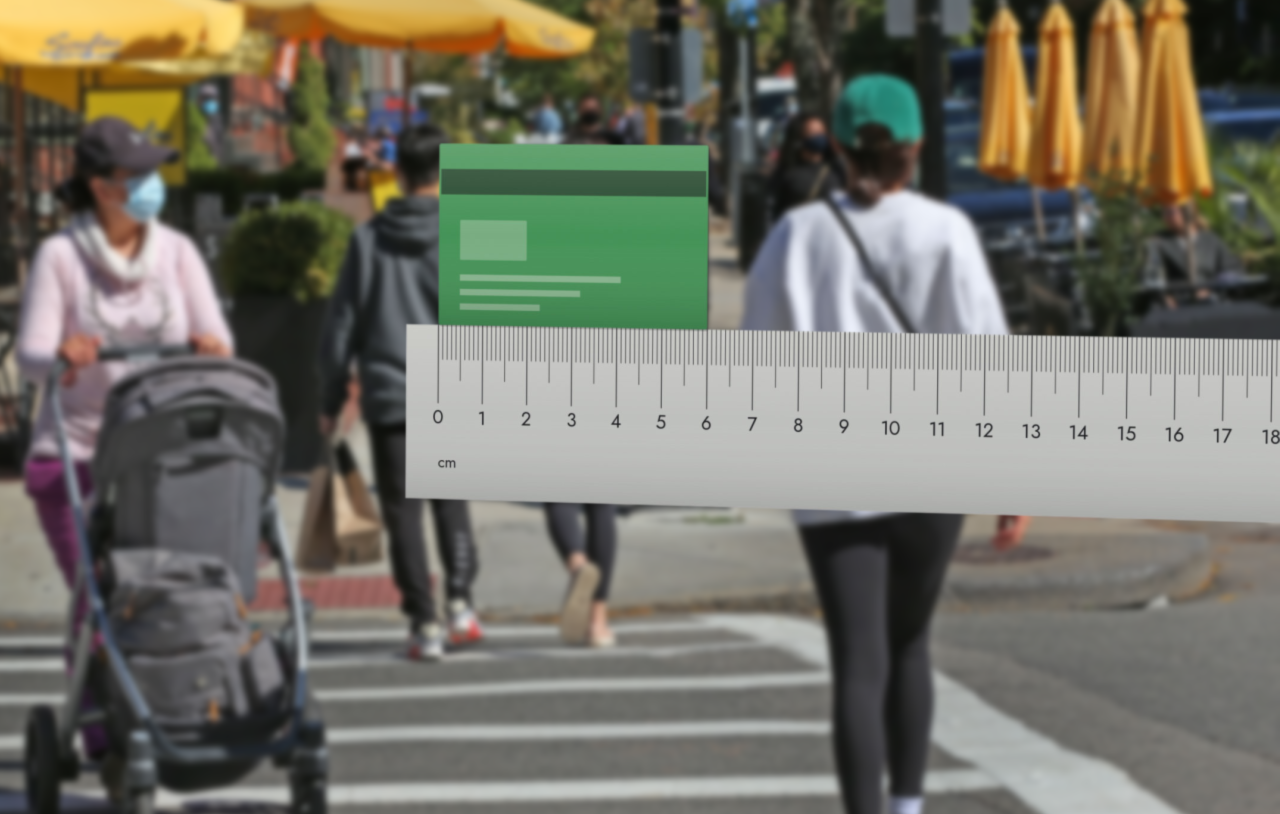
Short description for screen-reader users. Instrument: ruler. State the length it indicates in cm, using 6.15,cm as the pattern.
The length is 6,cm
